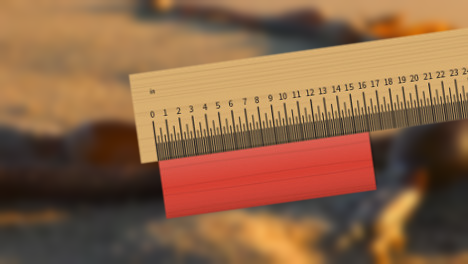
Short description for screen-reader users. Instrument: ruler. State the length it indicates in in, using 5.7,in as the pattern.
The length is 16,in
